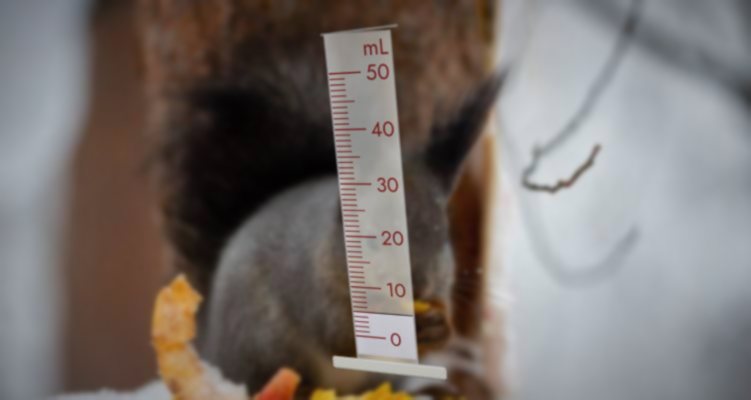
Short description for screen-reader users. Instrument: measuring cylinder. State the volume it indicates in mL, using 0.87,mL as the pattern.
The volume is 5,mL
